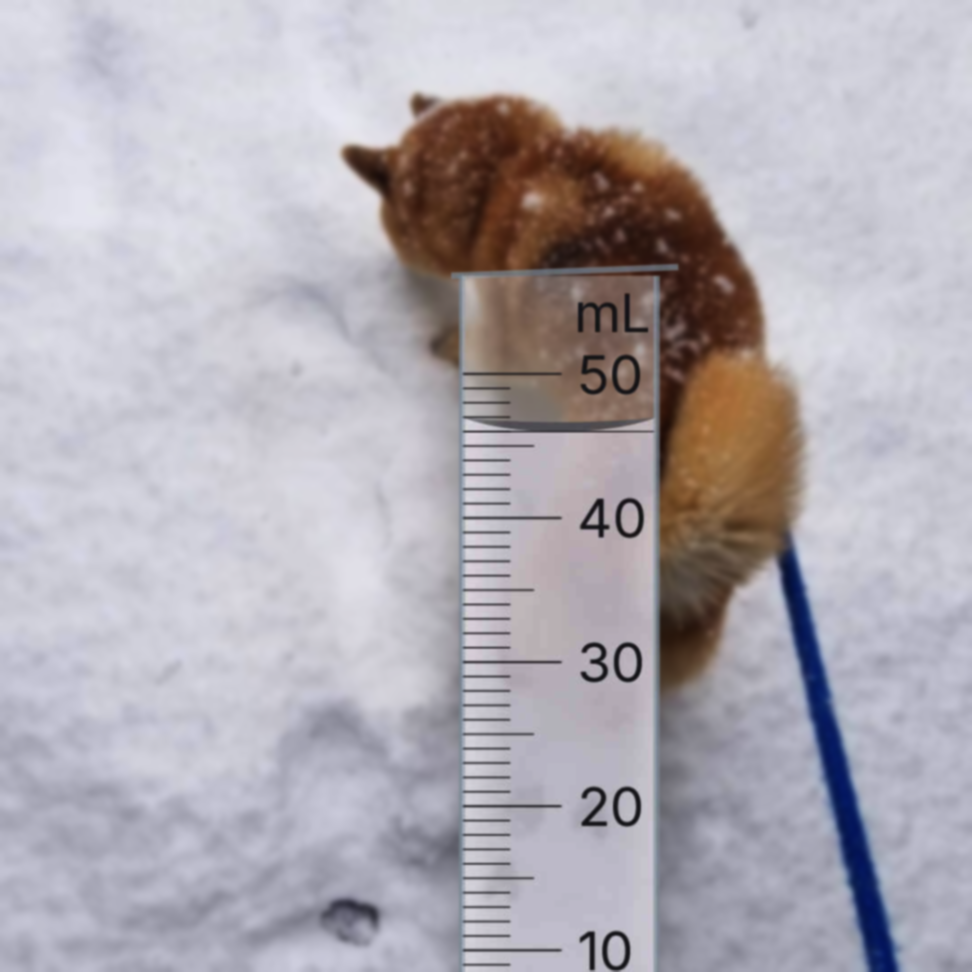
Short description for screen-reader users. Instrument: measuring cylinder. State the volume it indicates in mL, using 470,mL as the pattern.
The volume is 46,mL
